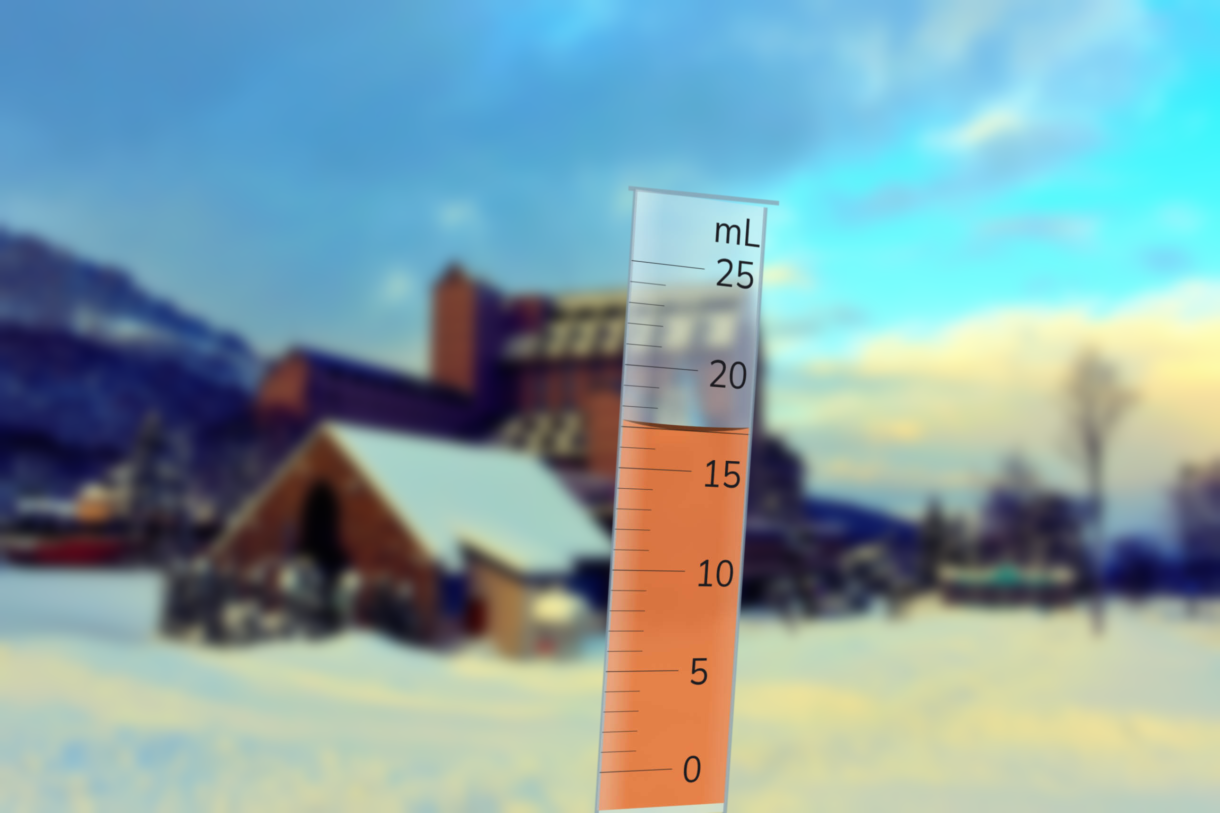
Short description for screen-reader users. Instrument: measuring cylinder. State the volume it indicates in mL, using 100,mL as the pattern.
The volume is 17,mL
